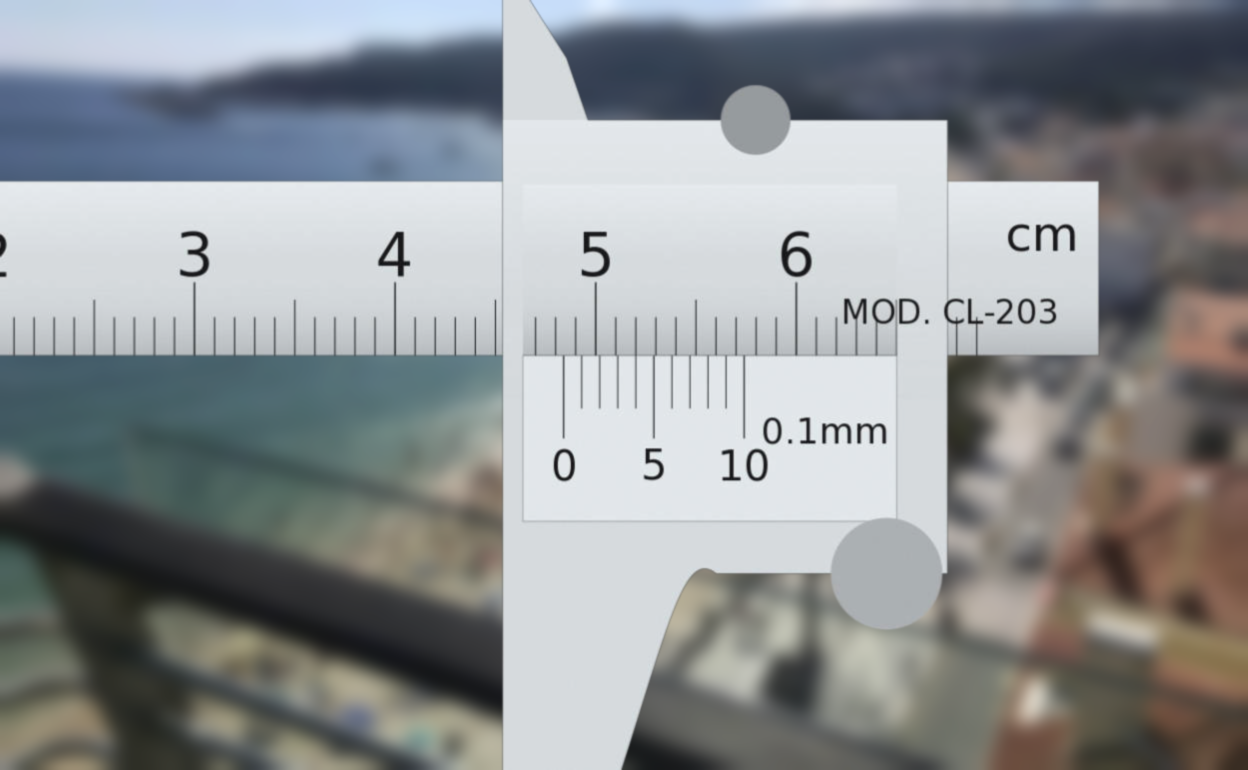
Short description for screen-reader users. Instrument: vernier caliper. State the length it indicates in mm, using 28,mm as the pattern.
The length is 48.4,mm
